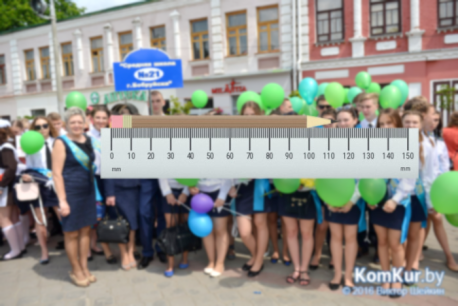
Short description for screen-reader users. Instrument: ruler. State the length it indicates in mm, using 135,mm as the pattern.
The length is 115,mm
